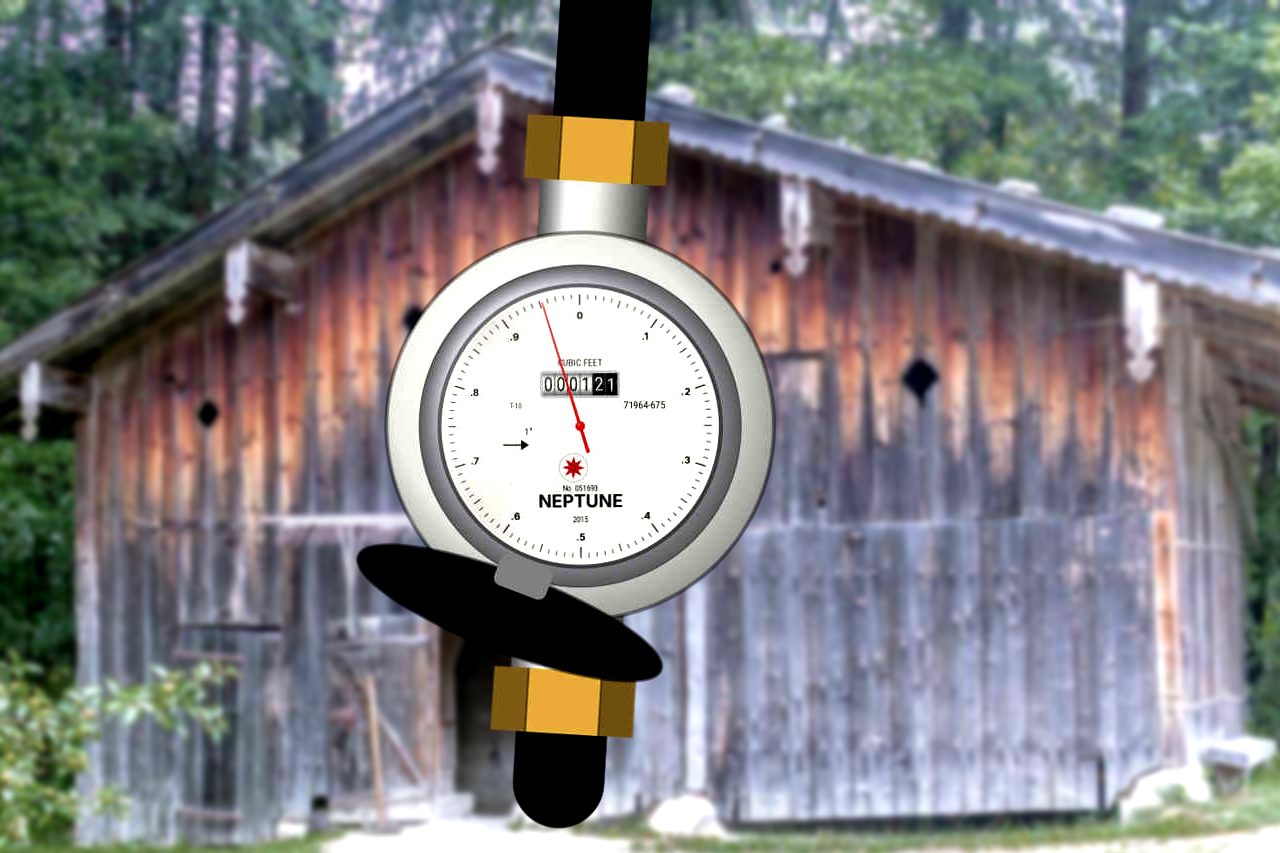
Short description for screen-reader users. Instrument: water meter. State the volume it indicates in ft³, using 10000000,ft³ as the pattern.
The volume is 120.95,ft³
